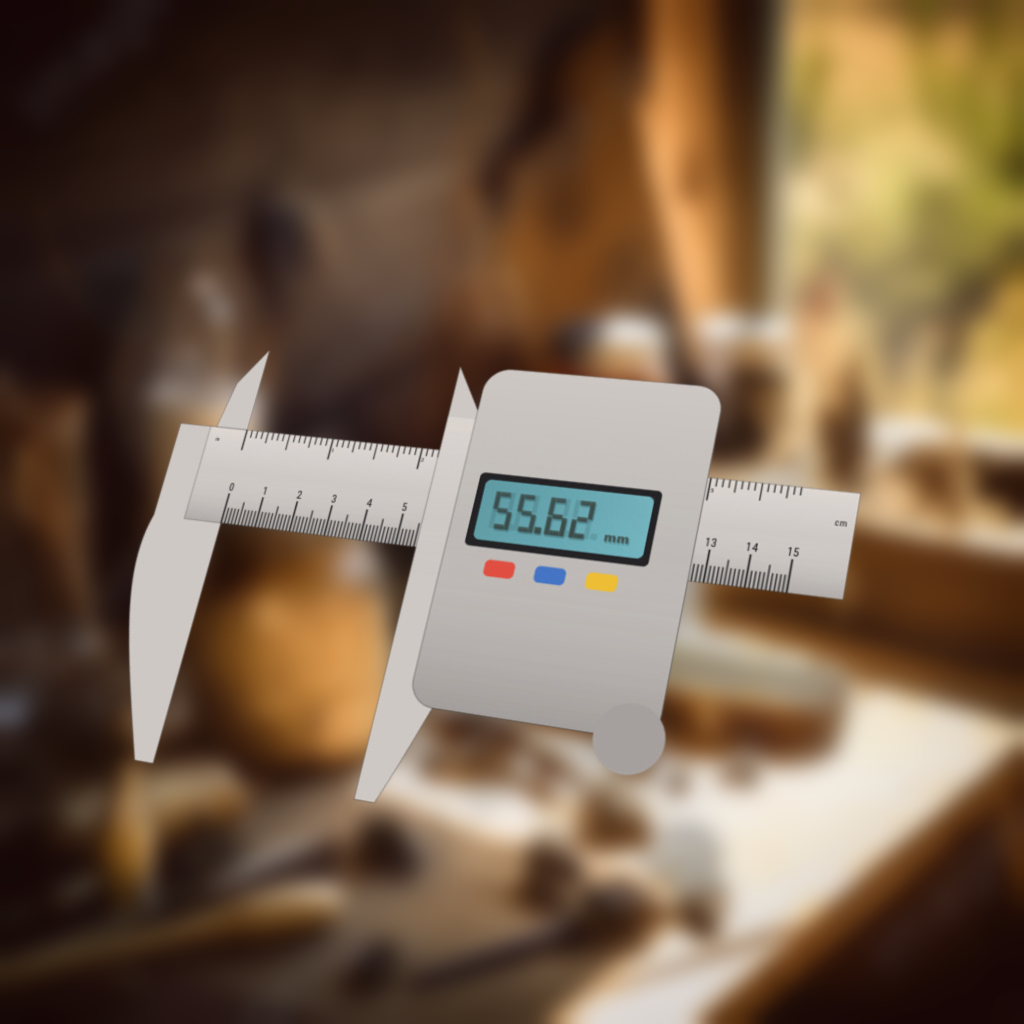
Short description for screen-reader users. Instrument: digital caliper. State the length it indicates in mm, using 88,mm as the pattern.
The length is 55.62,mm
